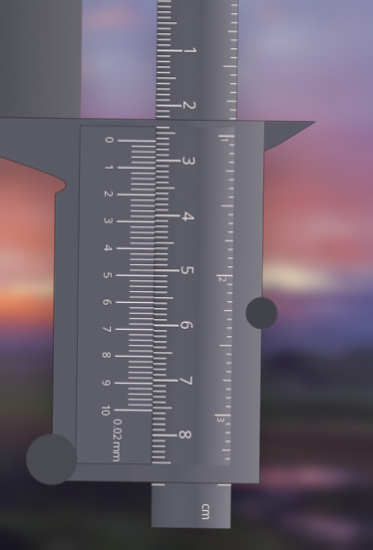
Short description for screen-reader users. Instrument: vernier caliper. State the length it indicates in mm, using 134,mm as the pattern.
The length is 26.5,mm
